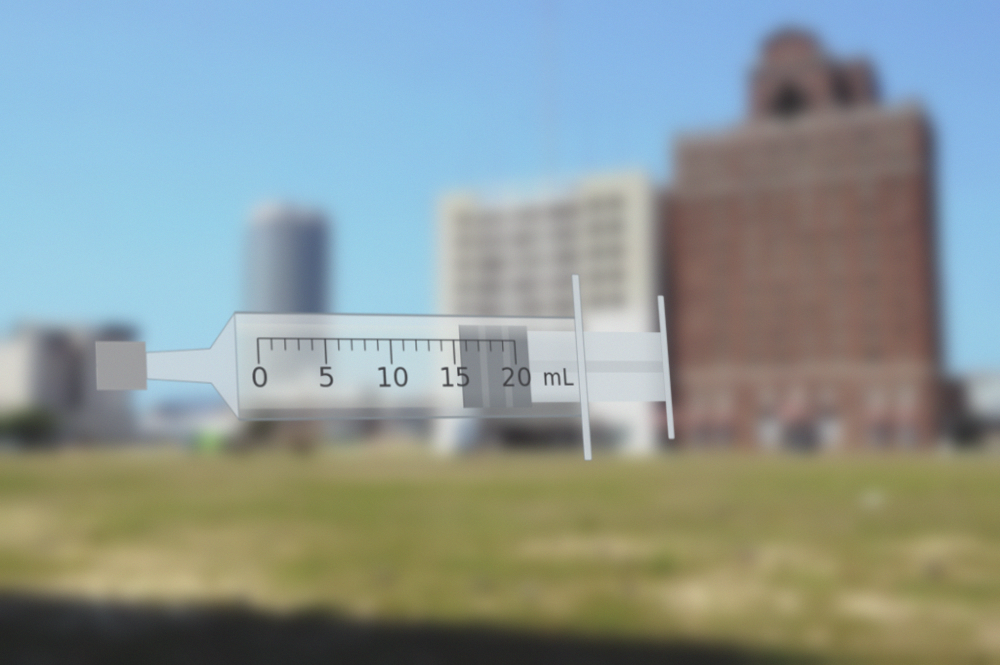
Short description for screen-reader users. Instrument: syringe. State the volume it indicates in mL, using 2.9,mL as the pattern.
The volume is 15.5,mL
